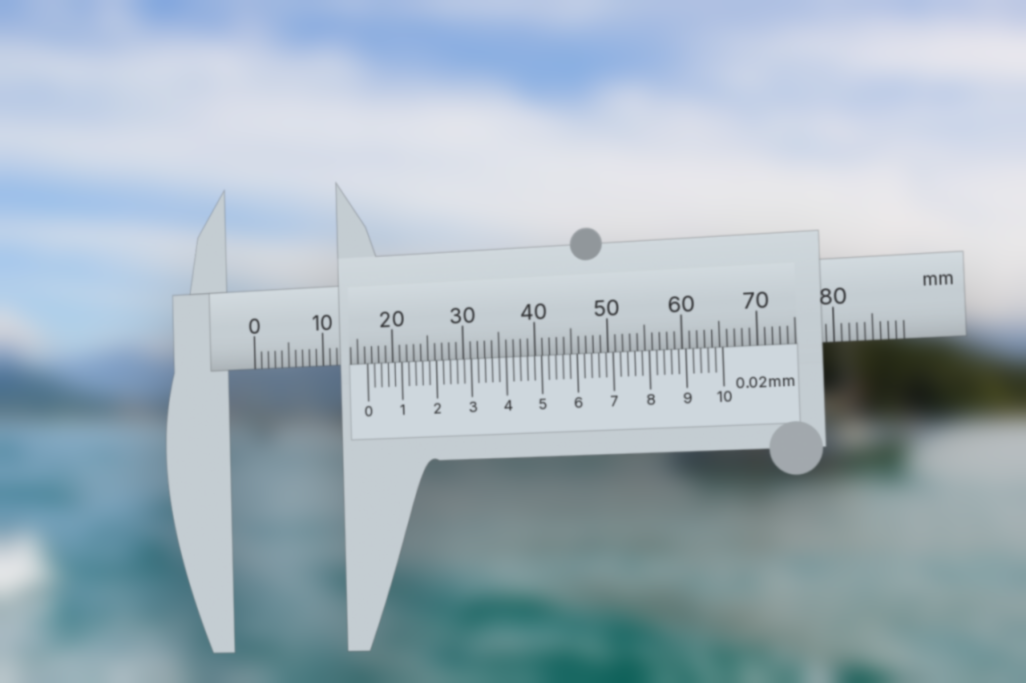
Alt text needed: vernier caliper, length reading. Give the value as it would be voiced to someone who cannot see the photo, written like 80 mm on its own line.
16.4 mm
